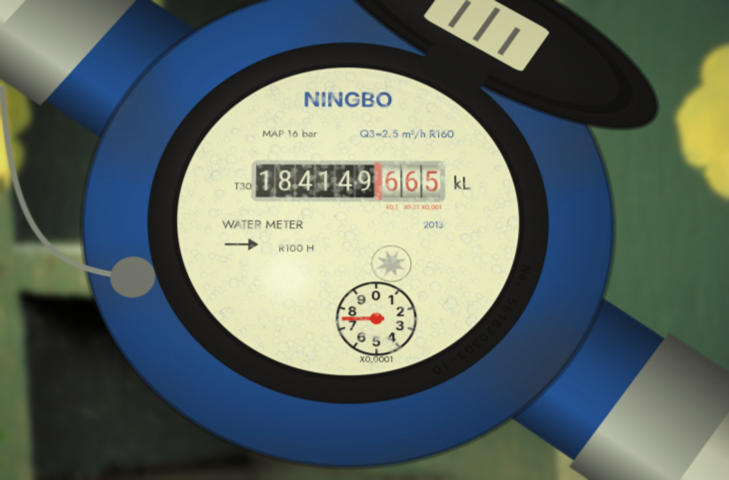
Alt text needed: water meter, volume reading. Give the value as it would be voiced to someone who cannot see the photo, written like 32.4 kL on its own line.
184149.6657 kL
